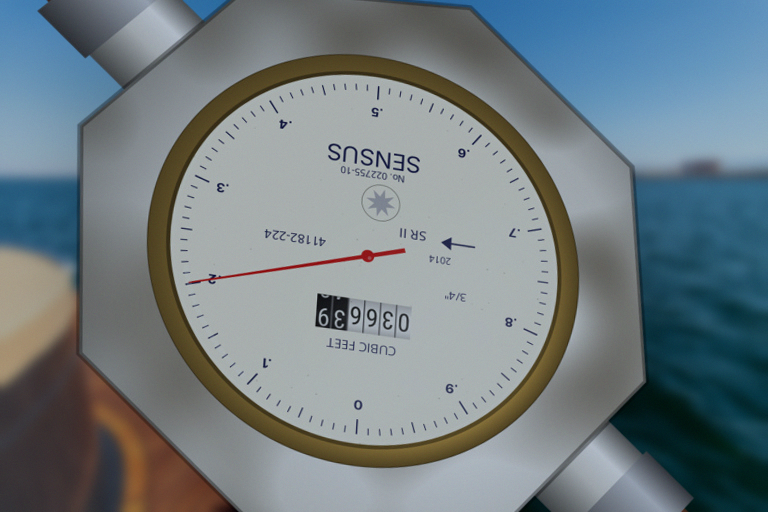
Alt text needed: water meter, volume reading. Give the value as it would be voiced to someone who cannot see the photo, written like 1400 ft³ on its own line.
36639.20 ft³
